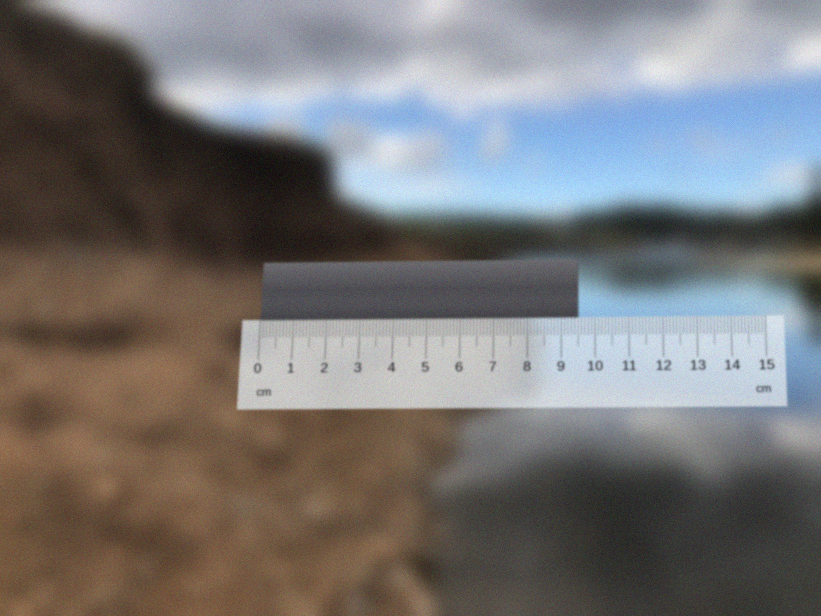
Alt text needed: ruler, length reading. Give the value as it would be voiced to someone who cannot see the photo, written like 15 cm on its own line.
9.5 cm
